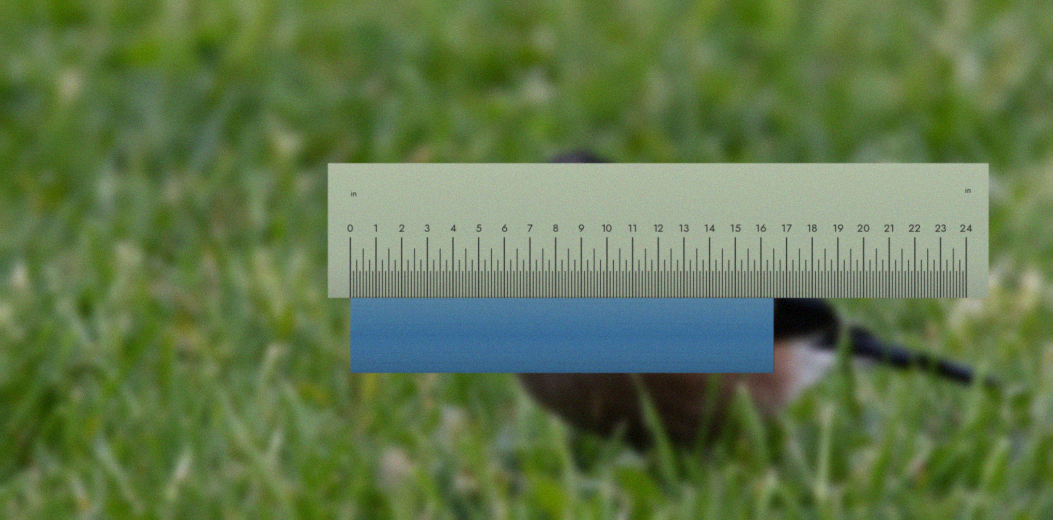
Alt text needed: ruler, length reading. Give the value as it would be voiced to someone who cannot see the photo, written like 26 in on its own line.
16.5 in
